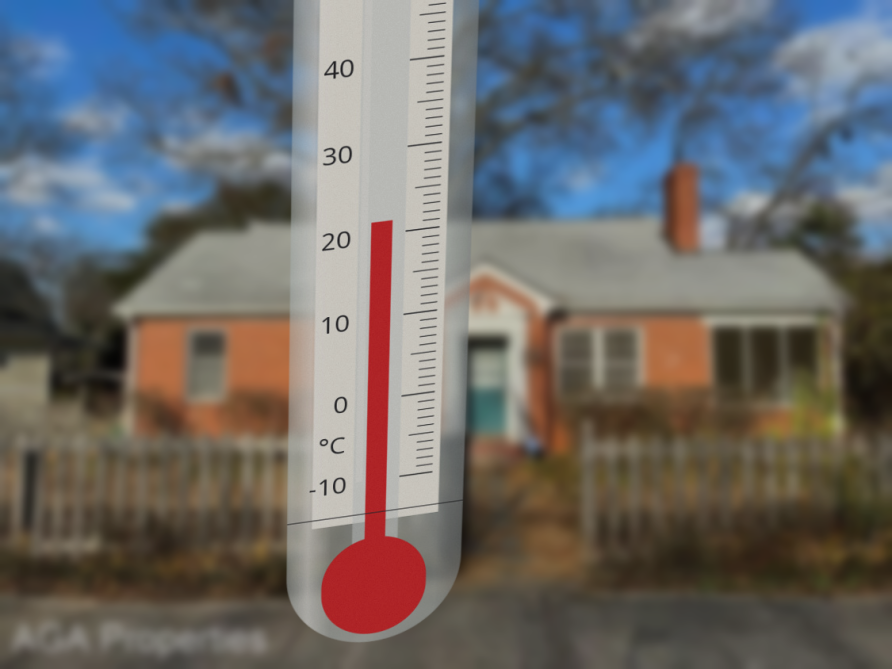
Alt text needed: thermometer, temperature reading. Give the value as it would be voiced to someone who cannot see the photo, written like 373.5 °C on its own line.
21.5 °C
